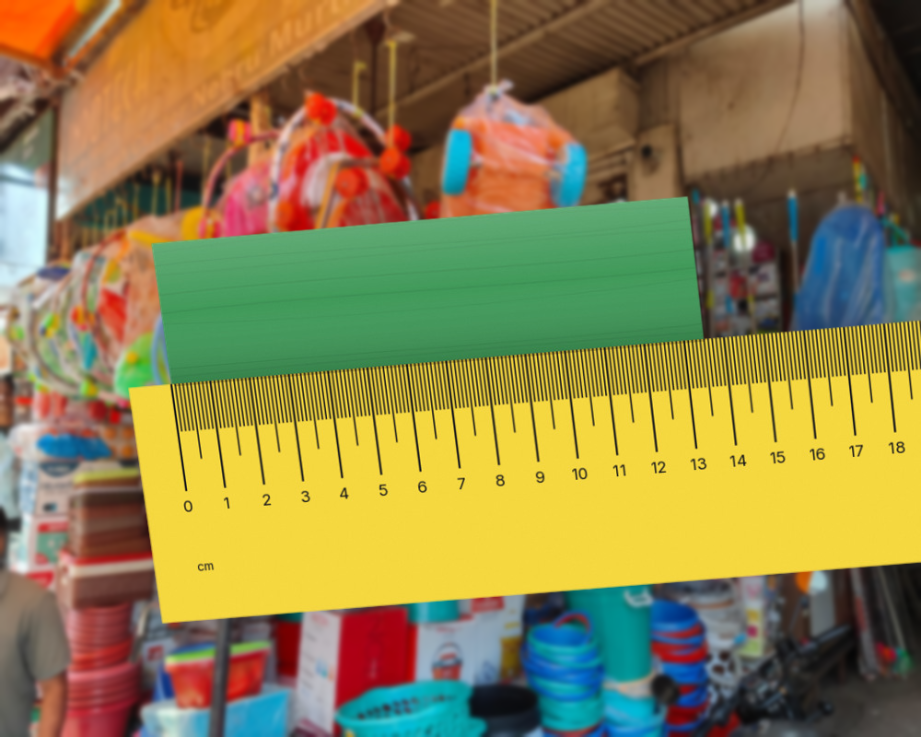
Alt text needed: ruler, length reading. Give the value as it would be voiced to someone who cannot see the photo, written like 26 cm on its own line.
13.5 cm
